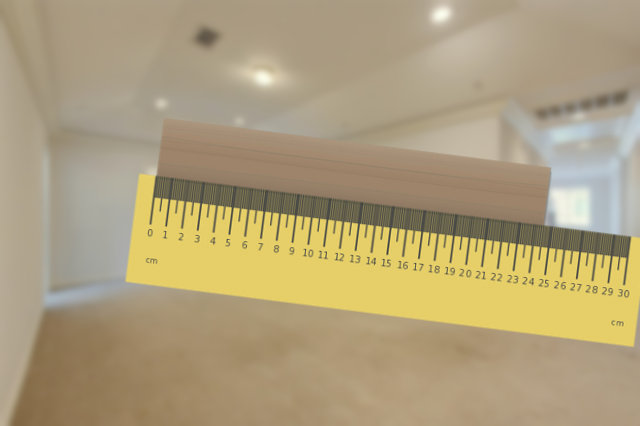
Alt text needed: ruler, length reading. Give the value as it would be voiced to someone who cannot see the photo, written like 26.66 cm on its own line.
24.5 cm
